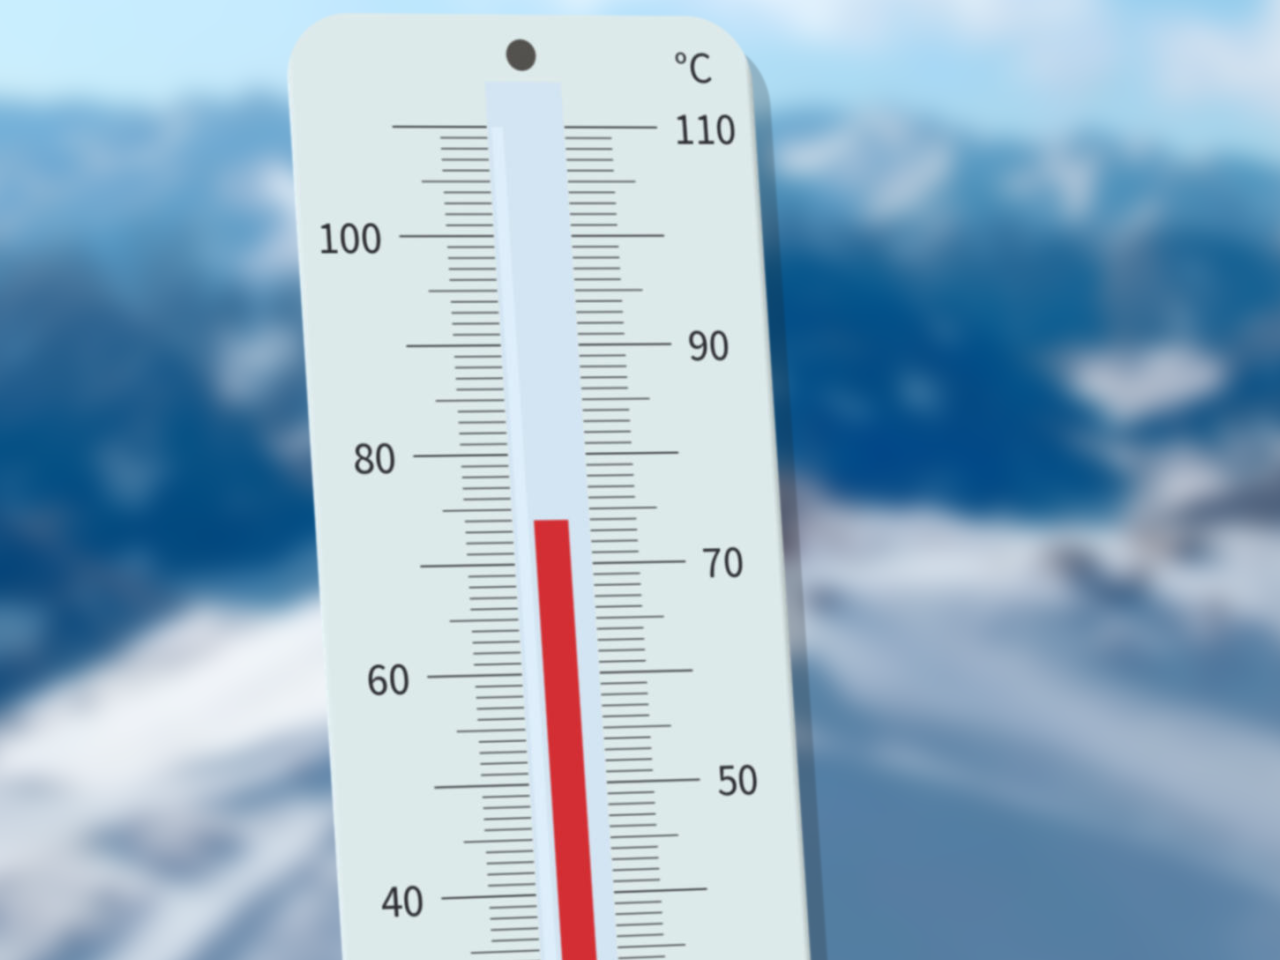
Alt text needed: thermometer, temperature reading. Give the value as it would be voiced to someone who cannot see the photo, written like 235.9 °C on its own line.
74 °C
